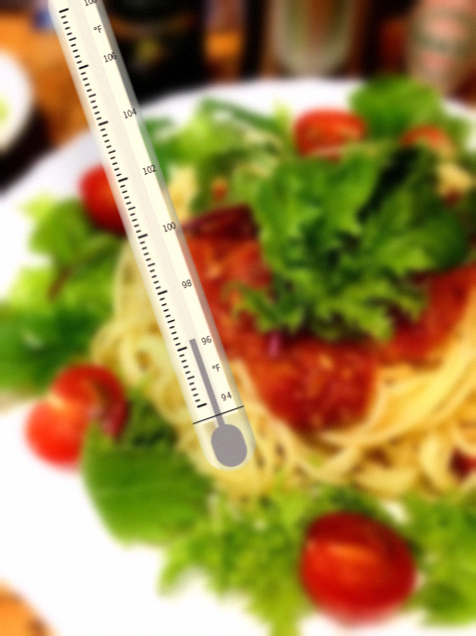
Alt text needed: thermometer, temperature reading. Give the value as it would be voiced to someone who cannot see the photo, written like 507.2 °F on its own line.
96.2 °F
